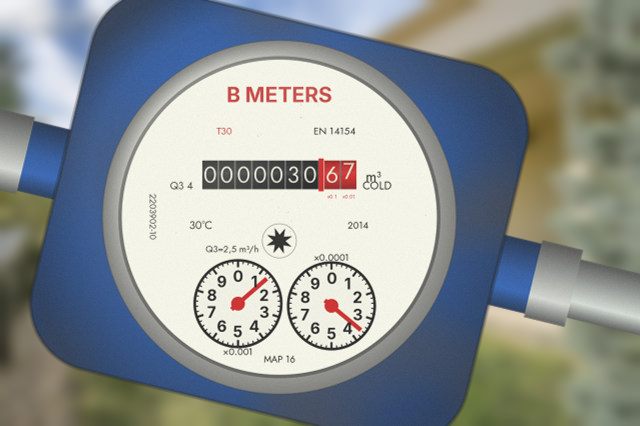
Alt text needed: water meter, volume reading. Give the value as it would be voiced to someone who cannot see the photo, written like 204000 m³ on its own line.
30.6713 m³
